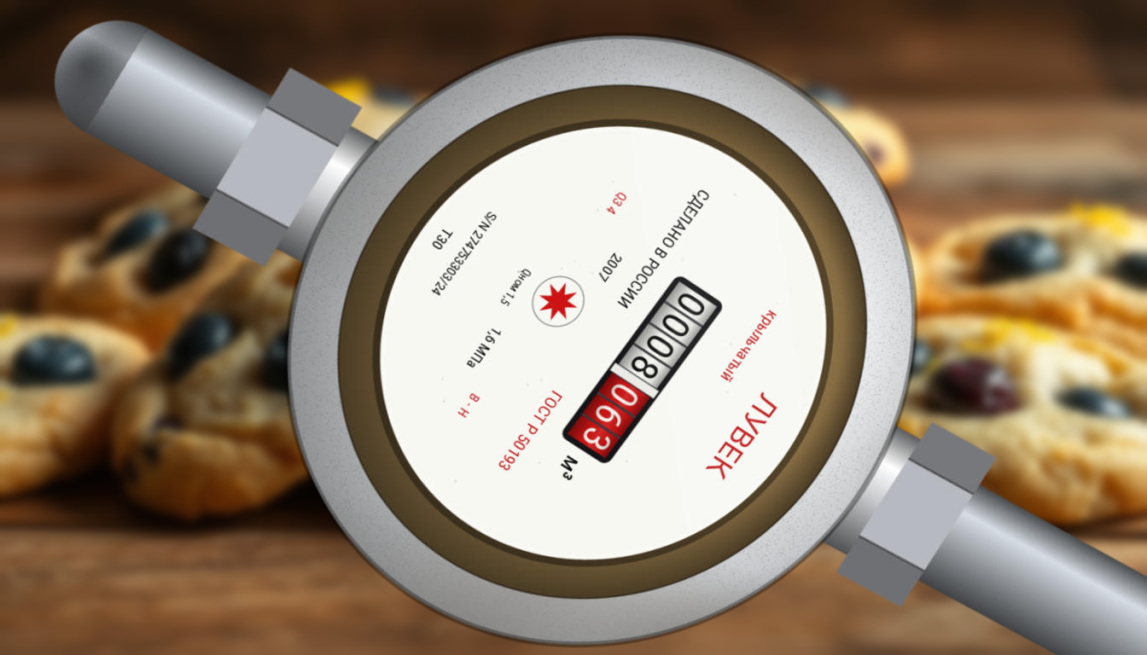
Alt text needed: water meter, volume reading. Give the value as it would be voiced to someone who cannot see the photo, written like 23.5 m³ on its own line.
8.063 m³
